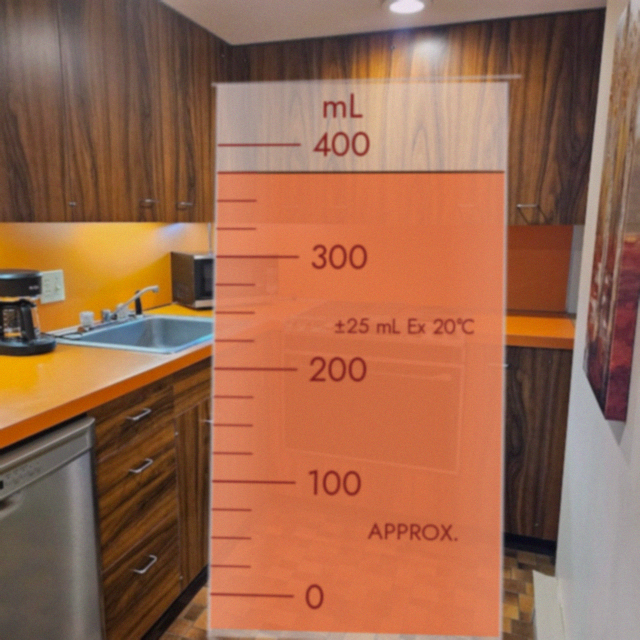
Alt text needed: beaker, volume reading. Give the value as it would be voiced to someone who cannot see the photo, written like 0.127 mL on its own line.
375 mL
